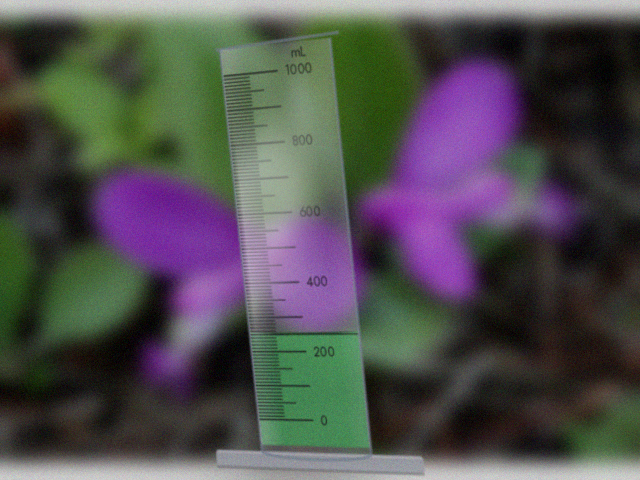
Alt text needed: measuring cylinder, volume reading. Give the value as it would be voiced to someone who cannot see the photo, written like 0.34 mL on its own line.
250 mL
